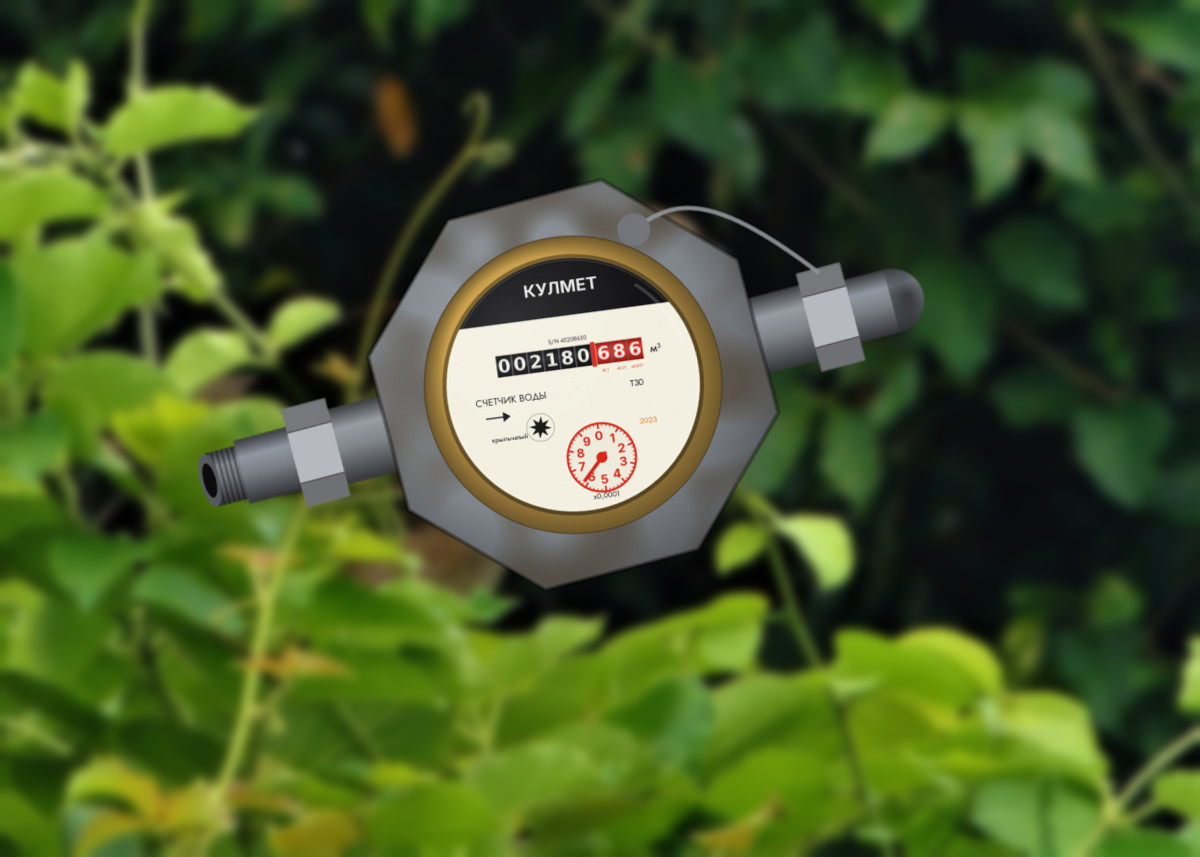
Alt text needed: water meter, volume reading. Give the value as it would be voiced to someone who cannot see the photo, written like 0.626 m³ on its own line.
2180.6866 m³
